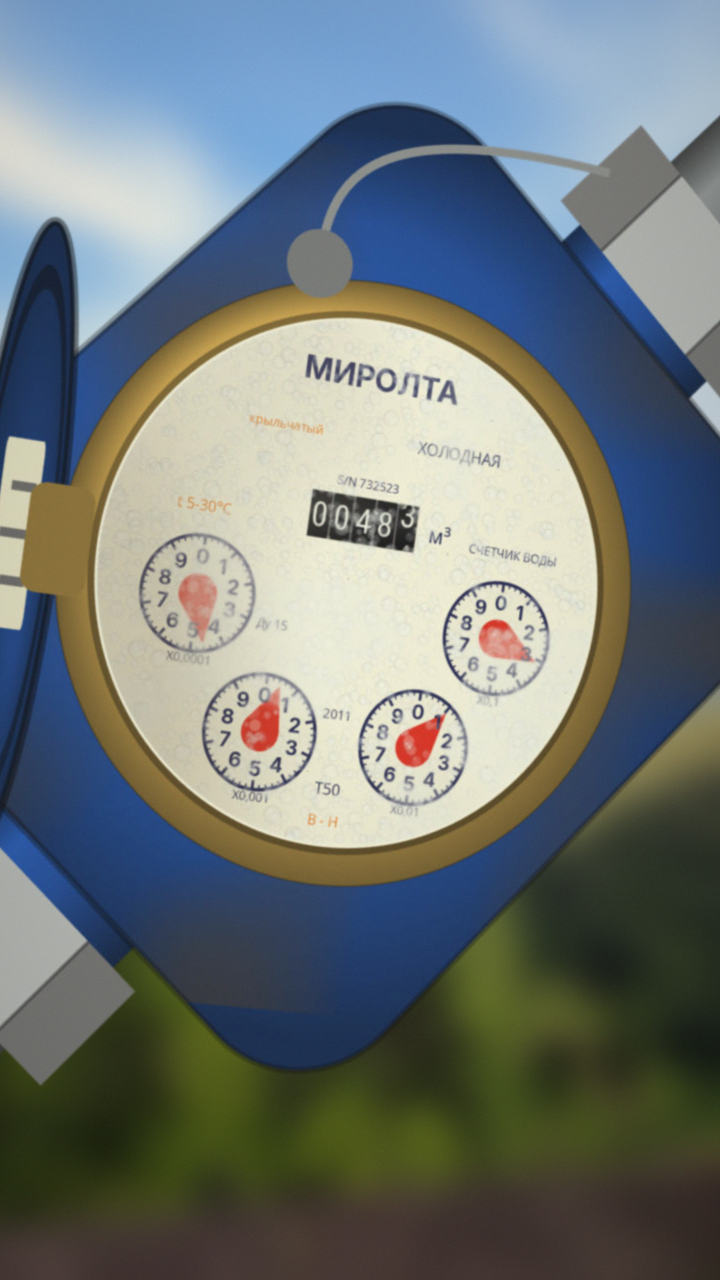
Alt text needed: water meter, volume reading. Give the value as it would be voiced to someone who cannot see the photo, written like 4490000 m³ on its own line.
483.3104 m³
